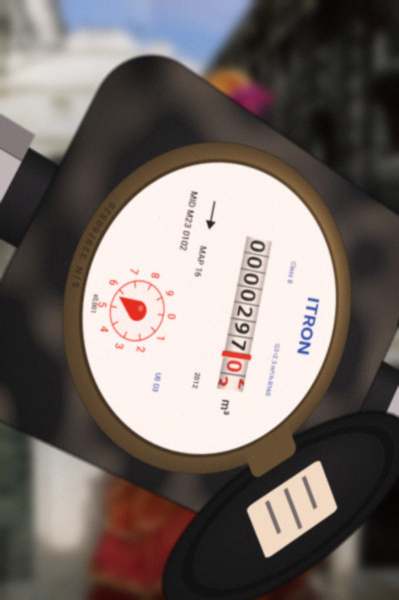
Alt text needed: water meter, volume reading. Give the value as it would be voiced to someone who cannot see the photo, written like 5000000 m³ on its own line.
297.025 m³
